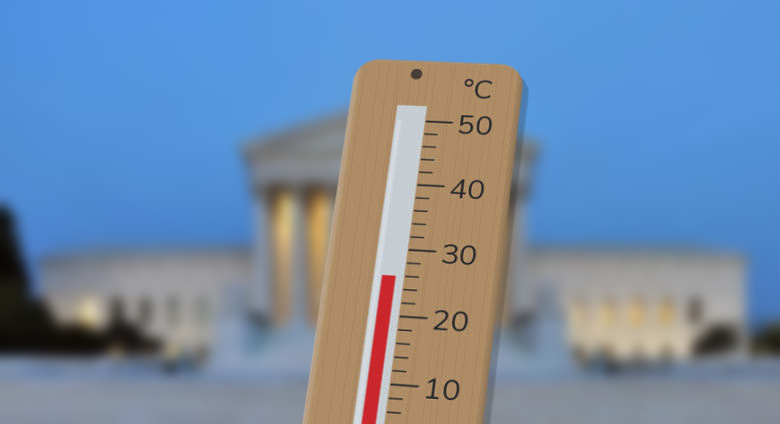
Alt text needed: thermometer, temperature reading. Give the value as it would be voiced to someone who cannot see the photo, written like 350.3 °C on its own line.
26 °C
